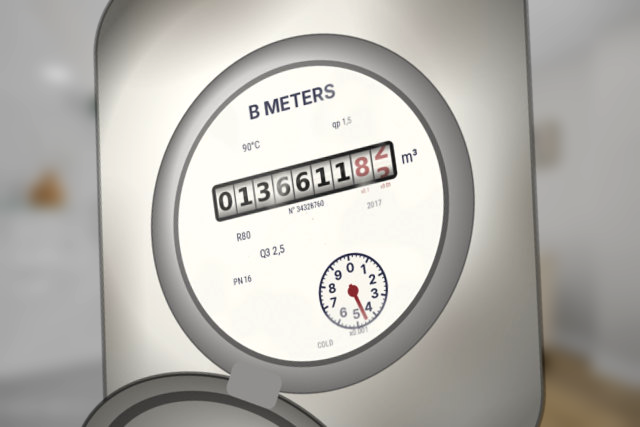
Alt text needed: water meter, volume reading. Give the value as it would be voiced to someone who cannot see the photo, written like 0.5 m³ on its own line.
136611.824 m³
